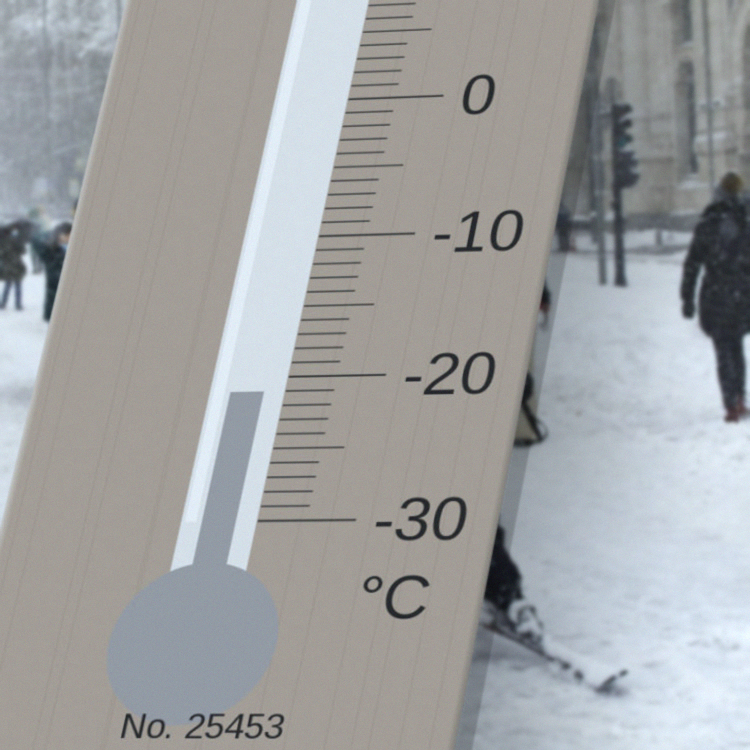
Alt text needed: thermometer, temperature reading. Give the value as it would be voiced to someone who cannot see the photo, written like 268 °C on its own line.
-21 °C
